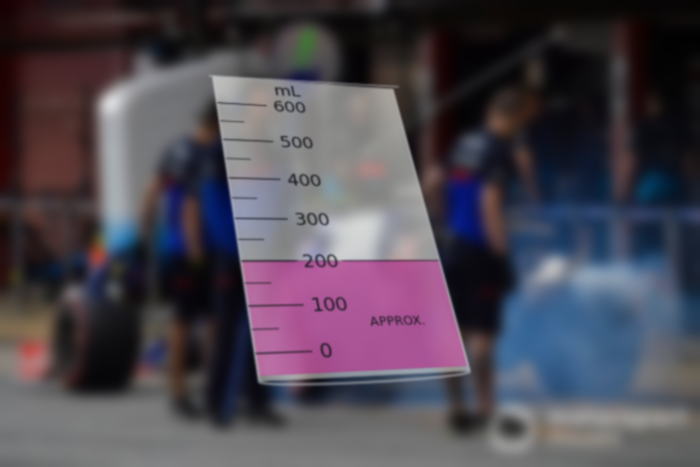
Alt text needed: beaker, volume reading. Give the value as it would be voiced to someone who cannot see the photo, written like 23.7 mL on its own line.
200 mL
